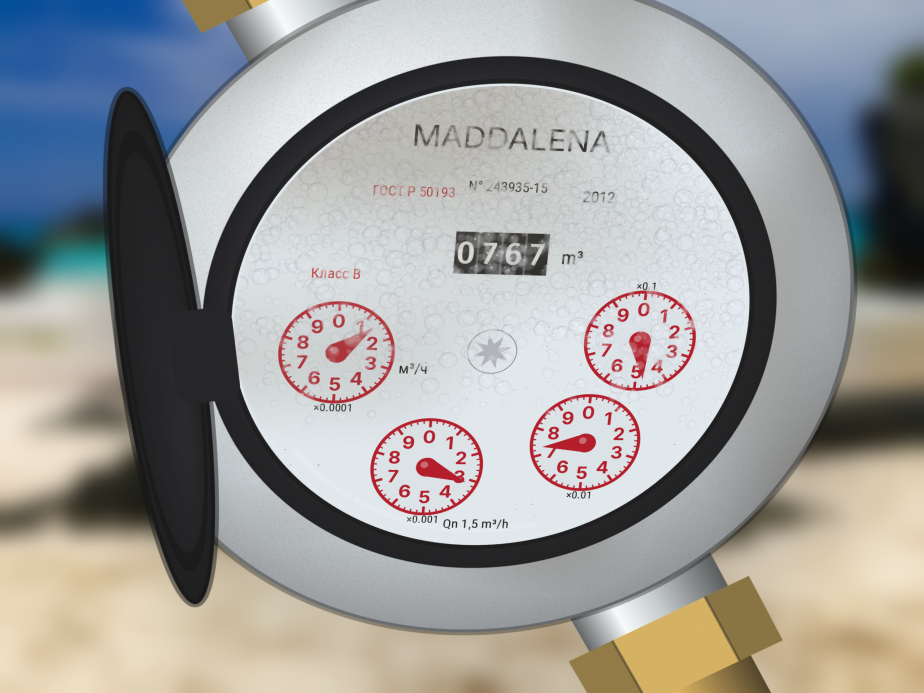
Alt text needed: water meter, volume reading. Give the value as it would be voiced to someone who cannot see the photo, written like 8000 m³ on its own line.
767.4731 m³
